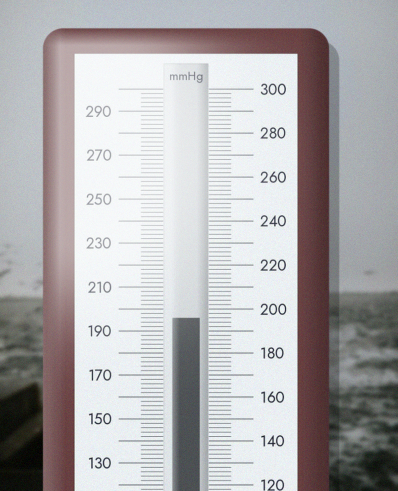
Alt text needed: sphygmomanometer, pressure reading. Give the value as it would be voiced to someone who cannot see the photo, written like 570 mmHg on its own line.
196 mmHg
